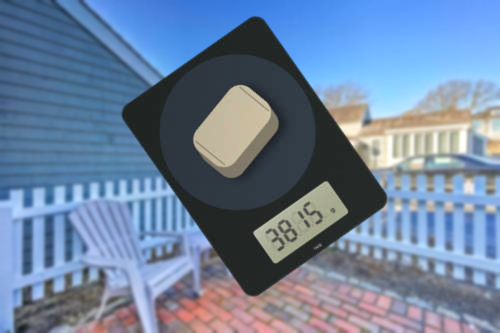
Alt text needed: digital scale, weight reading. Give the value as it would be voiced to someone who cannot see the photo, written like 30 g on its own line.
3815 g
